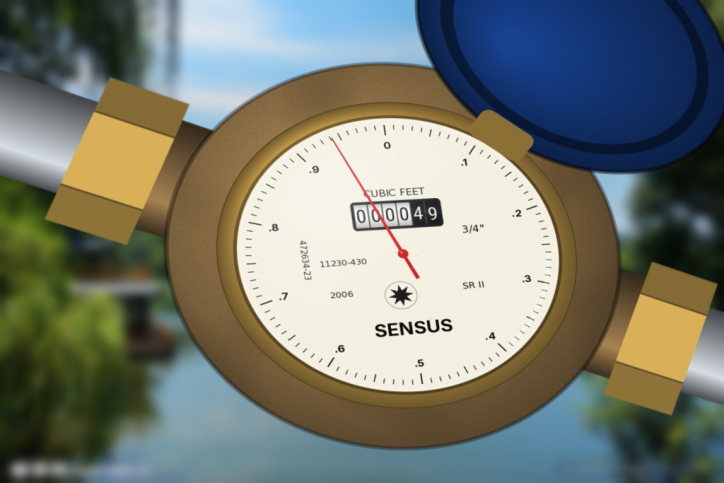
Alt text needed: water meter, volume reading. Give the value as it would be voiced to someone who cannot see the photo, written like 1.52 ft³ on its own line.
48.94 ft³
